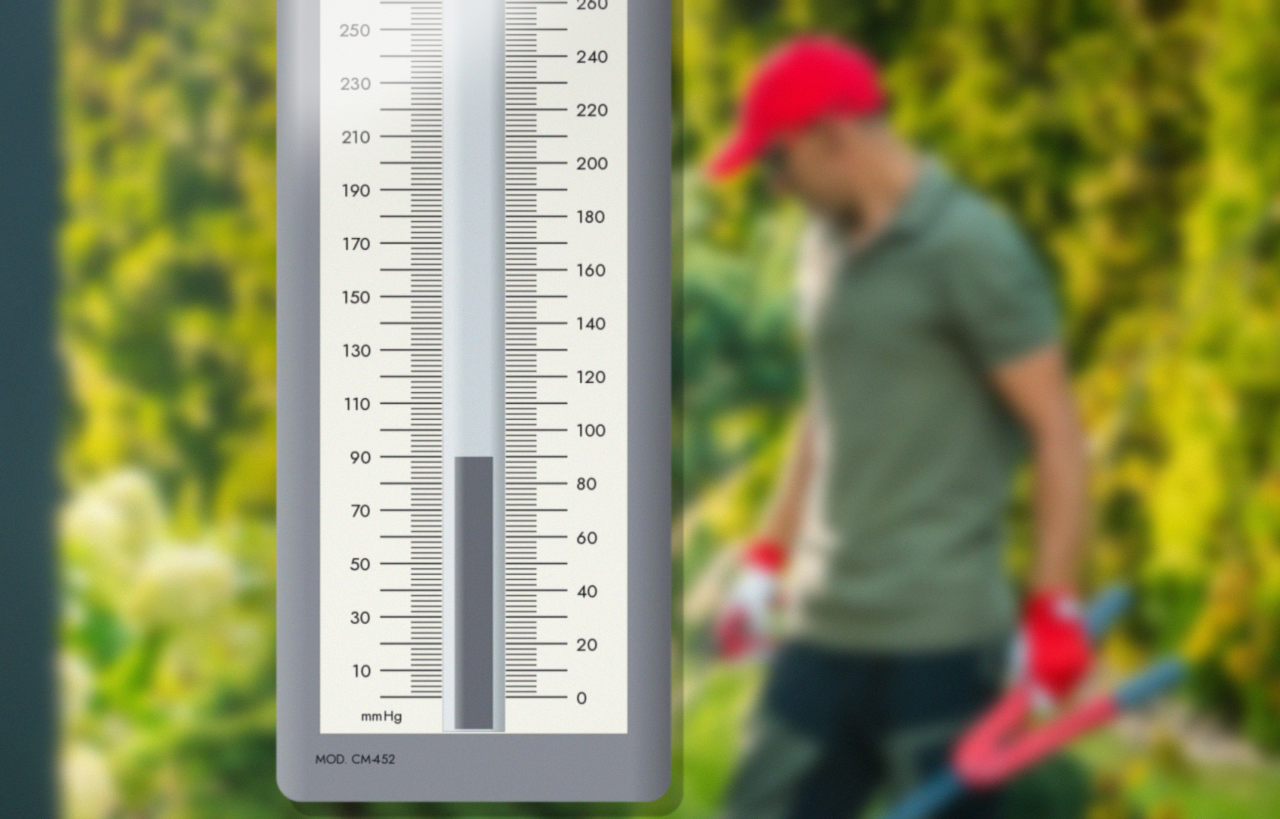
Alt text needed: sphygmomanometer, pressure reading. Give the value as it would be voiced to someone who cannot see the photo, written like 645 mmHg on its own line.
90 mmHg
